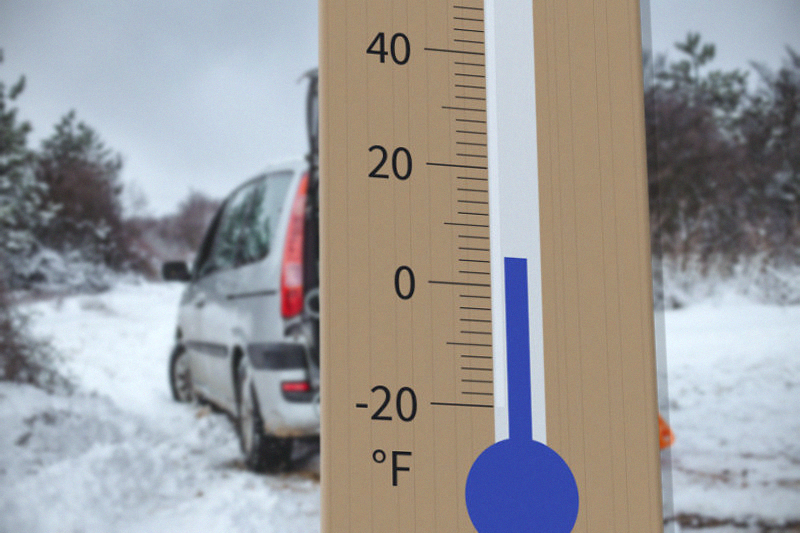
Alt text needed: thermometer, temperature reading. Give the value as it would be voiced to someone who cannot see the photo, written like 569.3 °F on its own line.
5 °F
